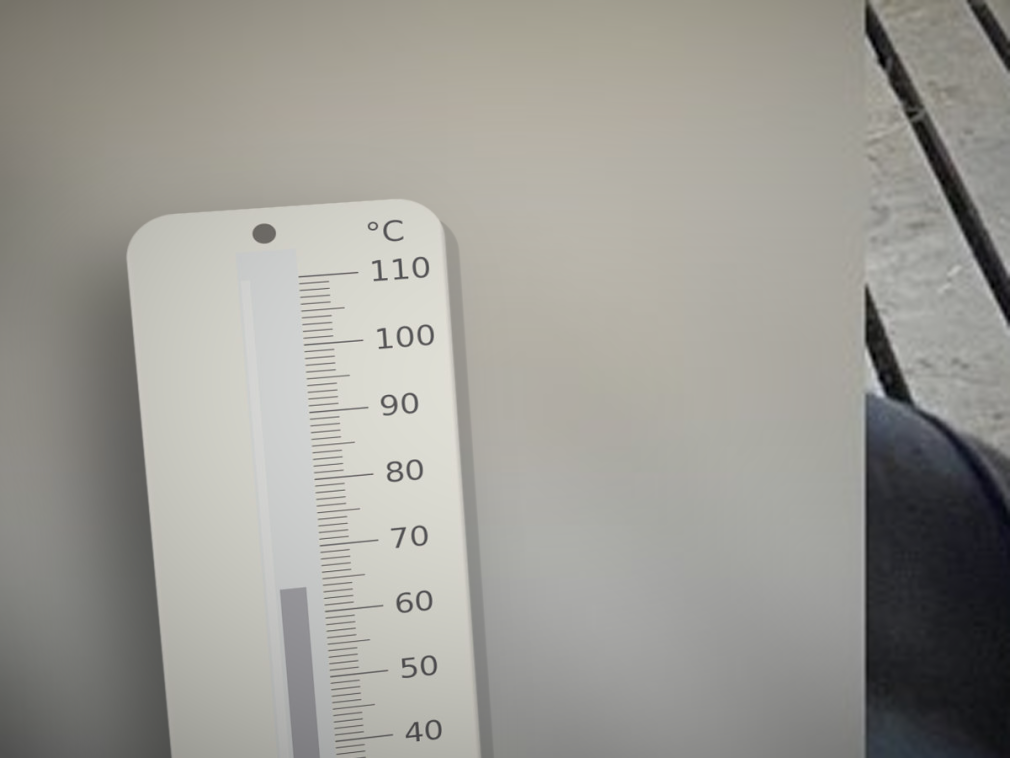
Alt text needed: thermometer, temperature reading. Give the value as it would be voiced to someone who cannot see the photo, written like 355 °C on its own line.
64 °C
